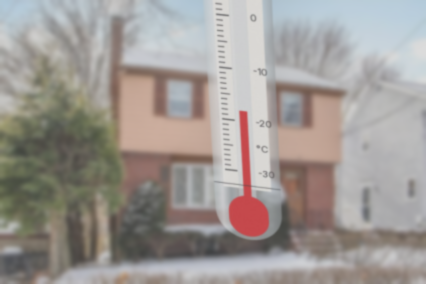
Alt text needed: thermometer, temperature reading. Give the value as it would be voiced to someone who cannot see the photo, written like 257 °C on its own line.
-18 °C
